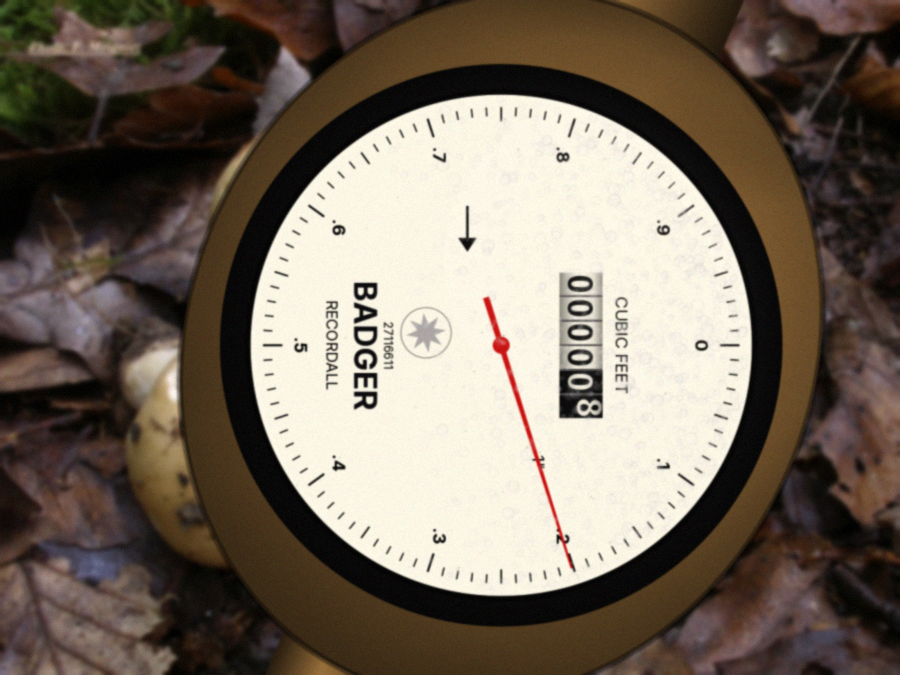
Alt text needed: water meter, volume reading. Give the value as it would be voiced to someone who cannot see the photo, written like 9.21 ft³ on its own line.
8.20 ft³
